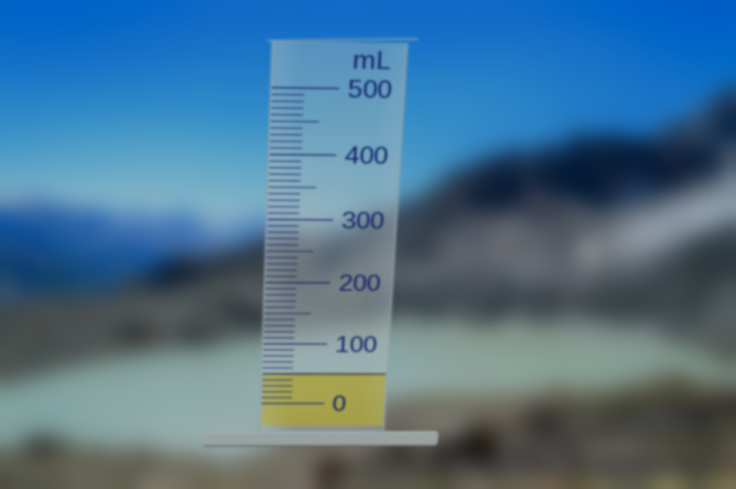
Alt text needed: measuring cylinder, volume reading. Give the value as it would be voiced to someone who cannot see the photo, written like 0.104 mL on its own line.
50 mL
